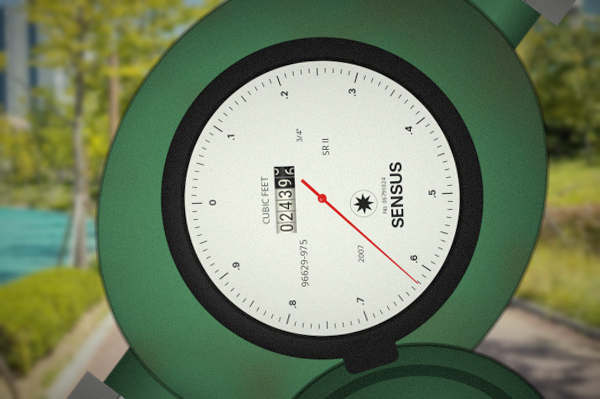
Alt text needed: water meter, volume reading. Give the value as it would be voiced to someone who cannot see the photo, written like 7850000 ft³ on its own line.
24395.62 ft³
